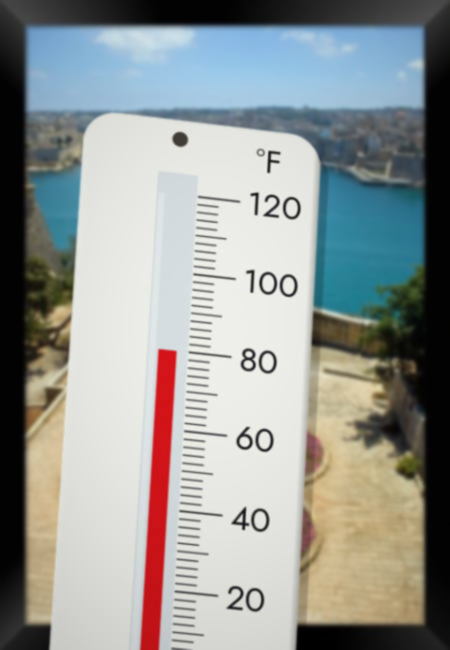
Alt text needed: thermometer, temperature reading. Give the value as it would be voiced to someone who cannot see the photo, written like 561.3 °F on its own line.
80 °F
